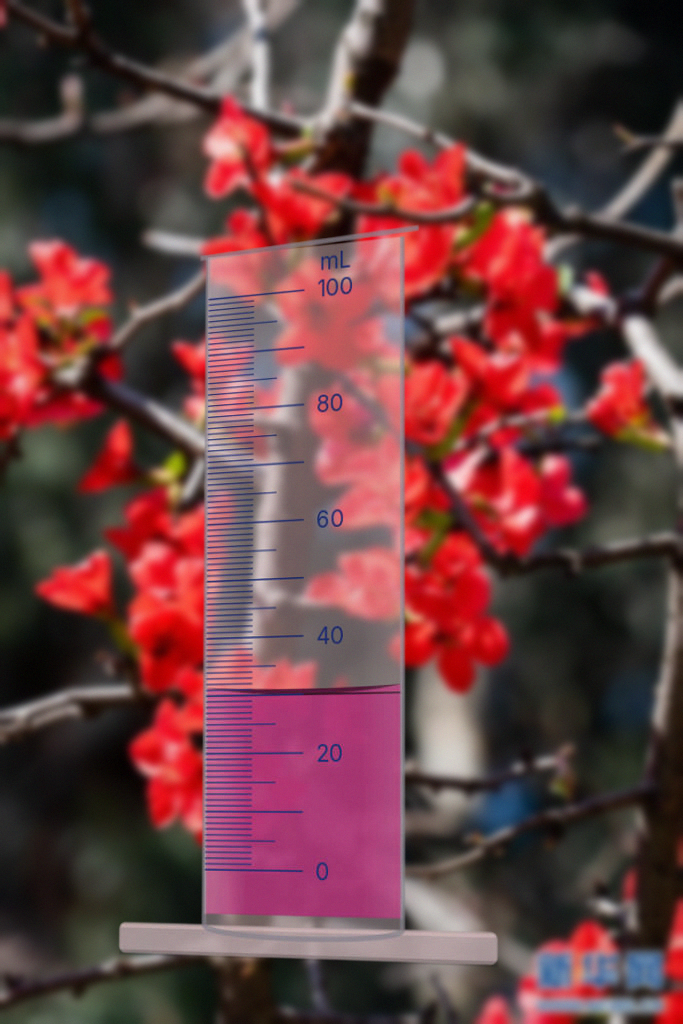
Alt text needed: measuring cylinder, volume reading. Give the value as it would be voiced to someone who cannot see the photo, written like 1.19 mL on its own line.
30 mL
